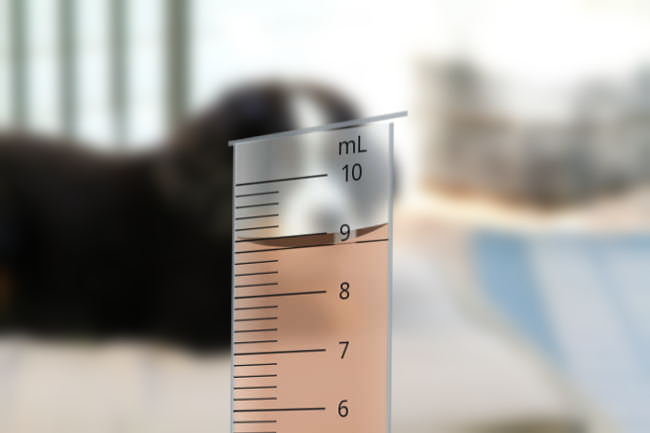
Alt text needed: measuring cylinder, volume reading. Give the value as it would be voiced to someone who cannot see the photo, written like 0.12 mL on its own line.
8.8 mL
